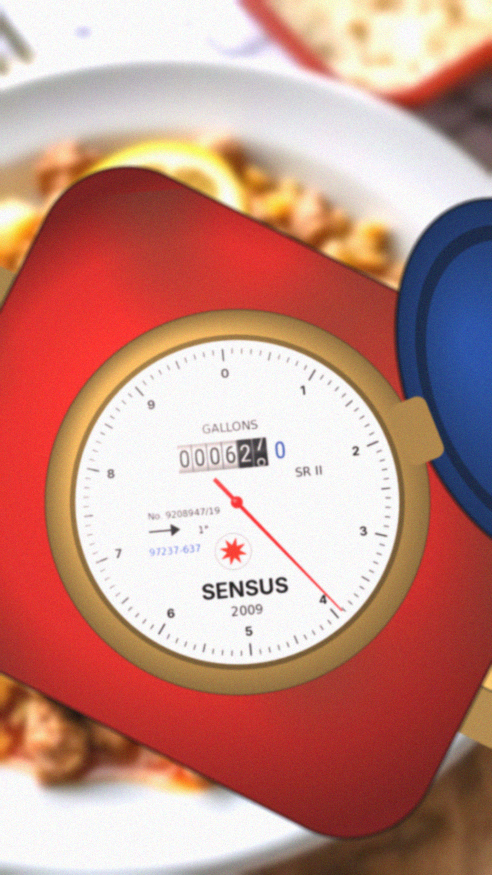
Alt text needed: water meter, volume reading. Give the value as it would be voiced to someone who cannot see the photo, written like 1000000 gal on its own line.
6273.9 gal
